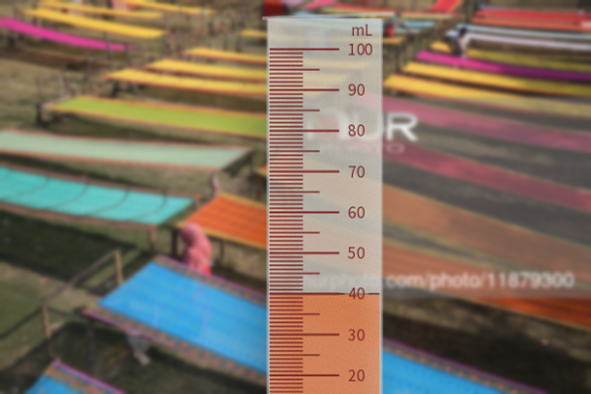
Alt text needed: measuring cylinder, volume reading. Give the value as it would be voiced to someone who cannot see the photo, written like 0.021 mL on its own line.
40 mL
